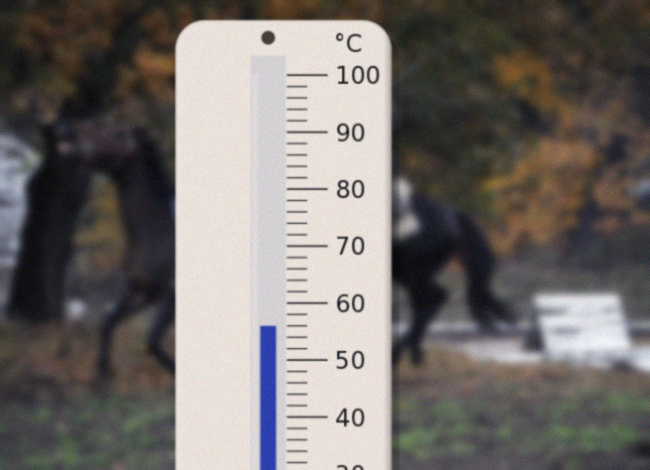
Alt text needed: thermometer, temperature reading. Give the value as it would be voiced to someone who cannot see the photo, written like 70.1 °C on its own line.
56 °C
